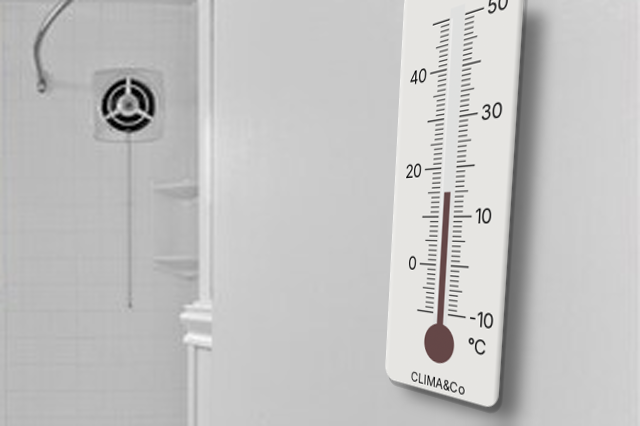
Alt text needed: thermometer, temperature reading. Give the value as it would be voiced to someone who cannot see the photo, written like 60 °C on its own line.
15 °C
